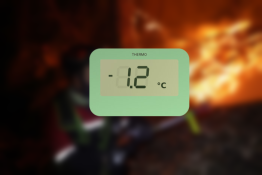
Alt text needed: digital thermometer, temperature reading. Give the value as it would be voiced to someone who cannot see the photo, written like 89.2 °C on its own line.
-1.2 °C
